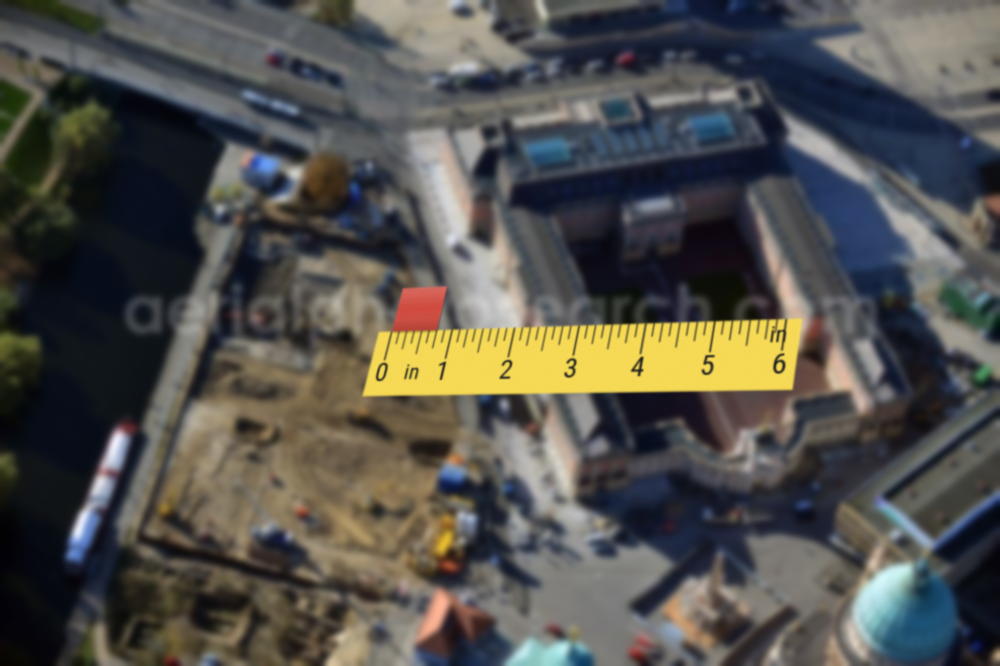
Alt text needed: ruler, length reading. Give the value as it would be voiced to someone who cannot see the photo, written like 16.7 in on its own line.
0.75 in
